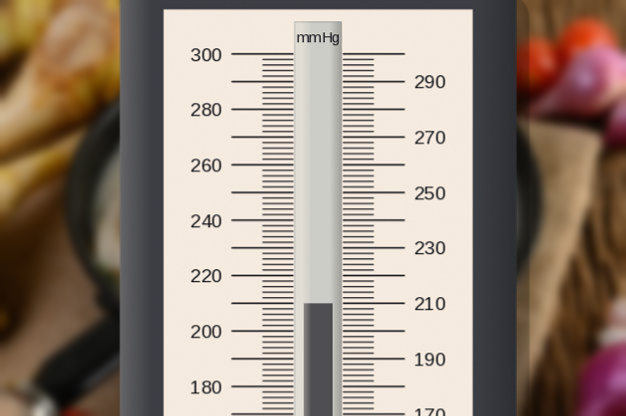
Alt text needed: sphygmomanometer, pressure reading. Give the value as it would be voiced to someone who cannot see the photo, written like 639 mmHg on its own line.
210 mmHg
